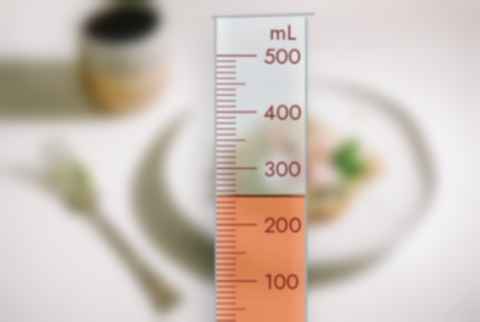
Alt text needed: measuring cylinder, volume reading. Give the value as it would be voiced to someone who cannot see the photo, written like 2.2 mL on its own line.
250 mL
